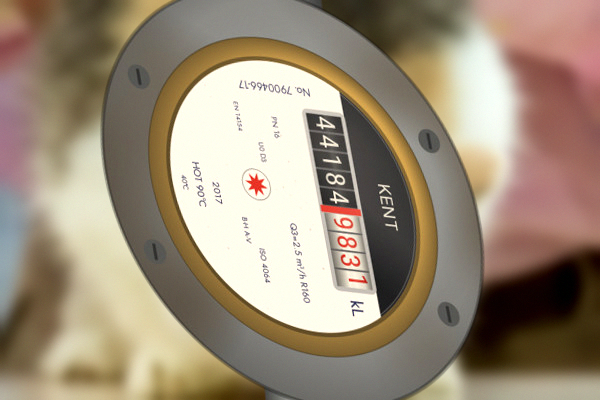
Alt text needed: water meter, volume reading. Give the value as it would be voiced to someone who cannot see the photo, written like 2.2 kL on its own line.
44184.9831 kL
